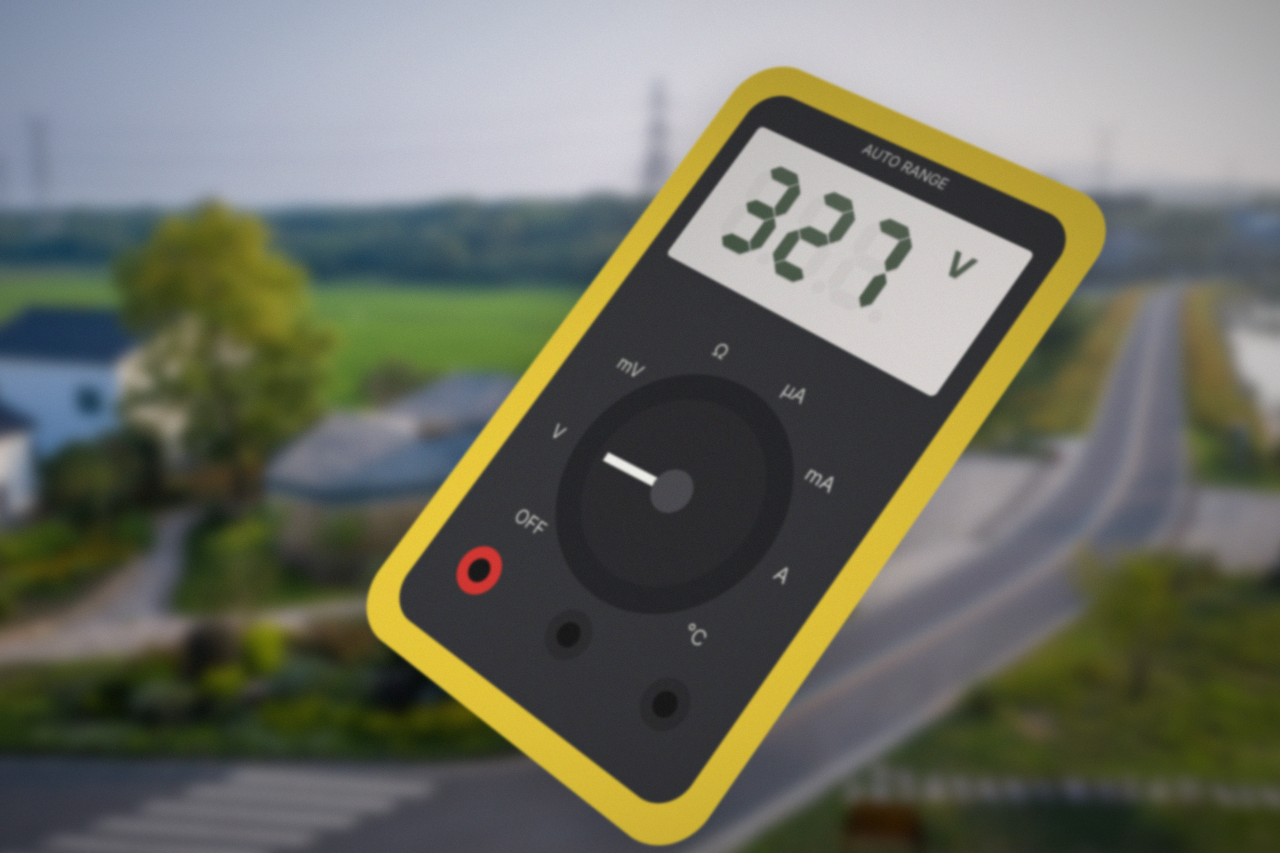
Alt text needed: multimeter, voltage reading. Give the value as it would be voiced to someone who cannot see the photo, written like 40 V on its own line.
327 V
